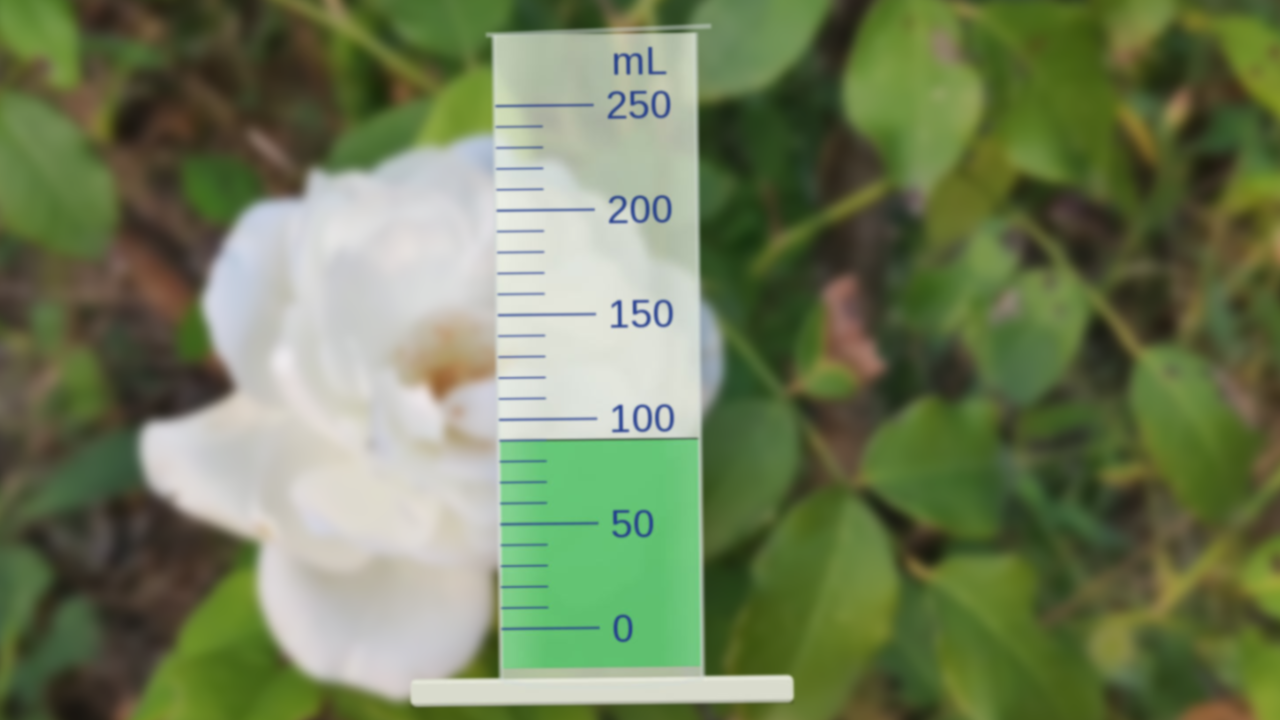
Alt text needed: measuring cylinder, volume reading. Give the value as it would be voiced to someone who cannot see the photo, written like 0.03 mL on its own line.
90 mL
